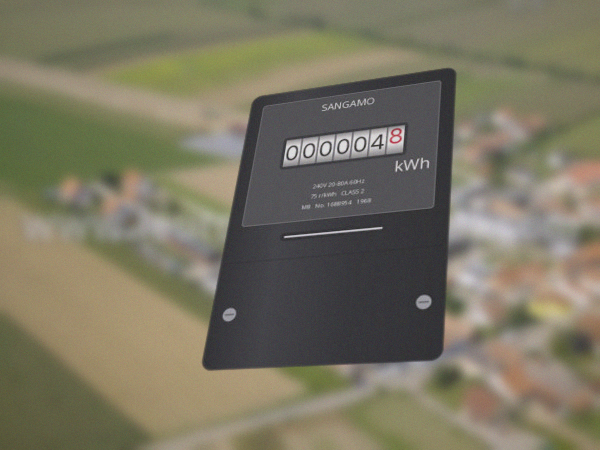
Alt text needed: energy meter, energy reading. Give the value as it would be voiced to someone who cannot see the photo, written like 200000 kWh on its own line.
4.8 kWh
